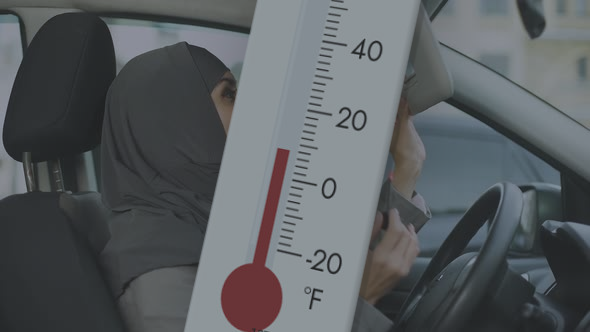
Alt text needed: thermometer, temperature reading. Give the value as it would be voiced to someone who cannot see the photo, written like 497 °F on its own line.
8 °F
